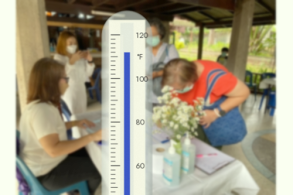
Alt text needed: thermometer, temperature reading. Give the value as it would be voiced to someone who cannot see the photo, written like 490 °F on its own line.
112 °F
